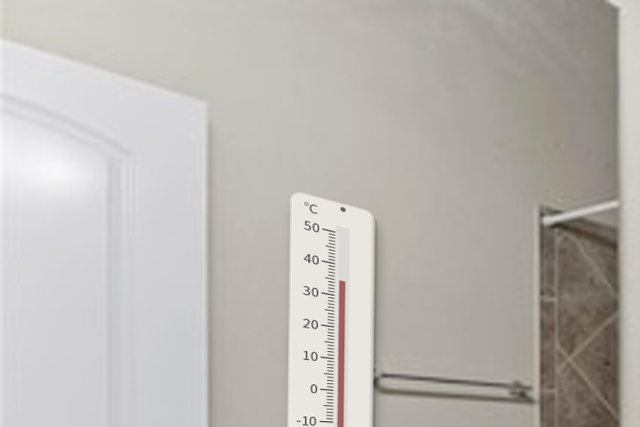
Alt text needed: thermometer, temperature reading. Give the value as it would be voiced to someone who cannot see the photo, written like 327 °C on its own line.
35 °C
